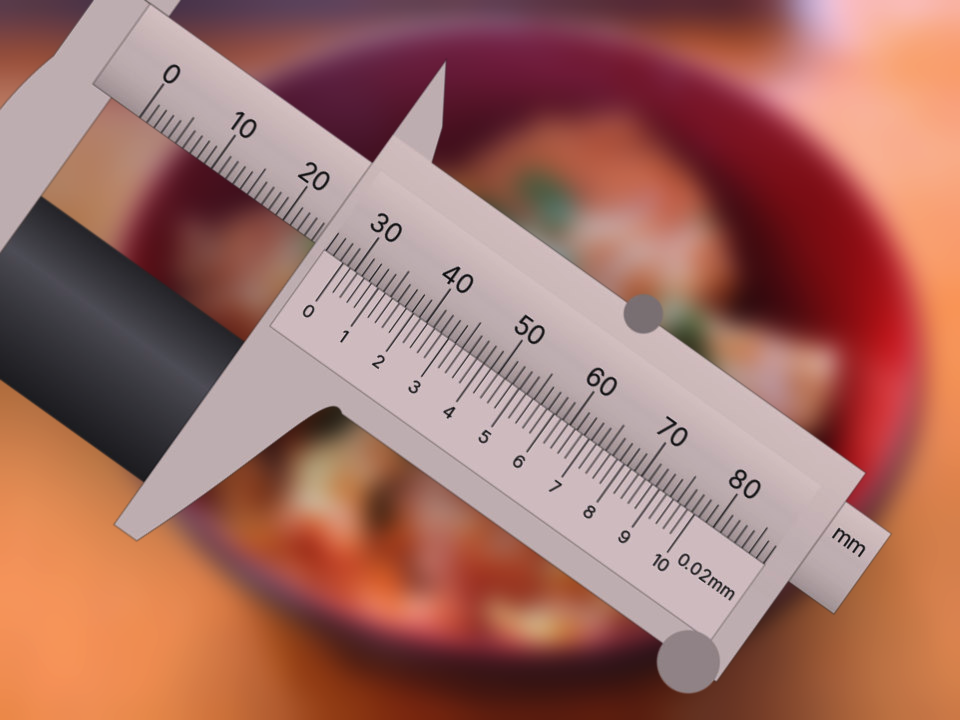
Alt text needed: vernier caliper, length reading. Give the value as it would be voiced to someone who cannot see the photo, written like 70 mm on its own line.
28.4 mm
